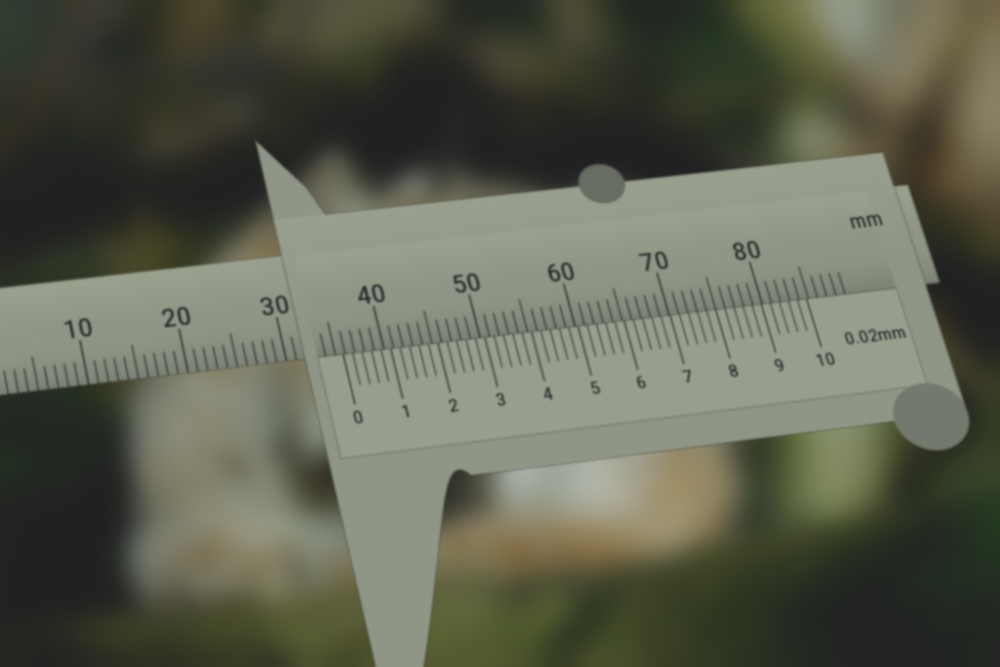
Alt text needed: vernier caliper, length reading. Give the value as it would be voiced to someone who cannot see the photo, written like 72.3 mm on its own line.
35.8 mm
